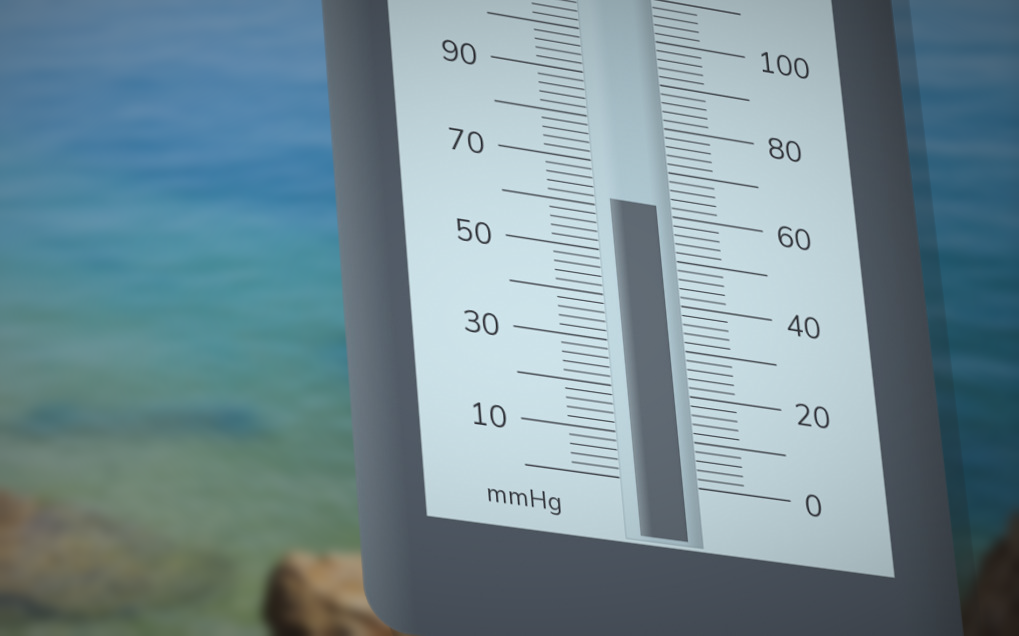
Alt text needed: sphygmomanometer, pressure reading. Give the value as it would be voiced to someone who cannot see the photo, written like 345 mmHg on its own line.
62 mmHg
